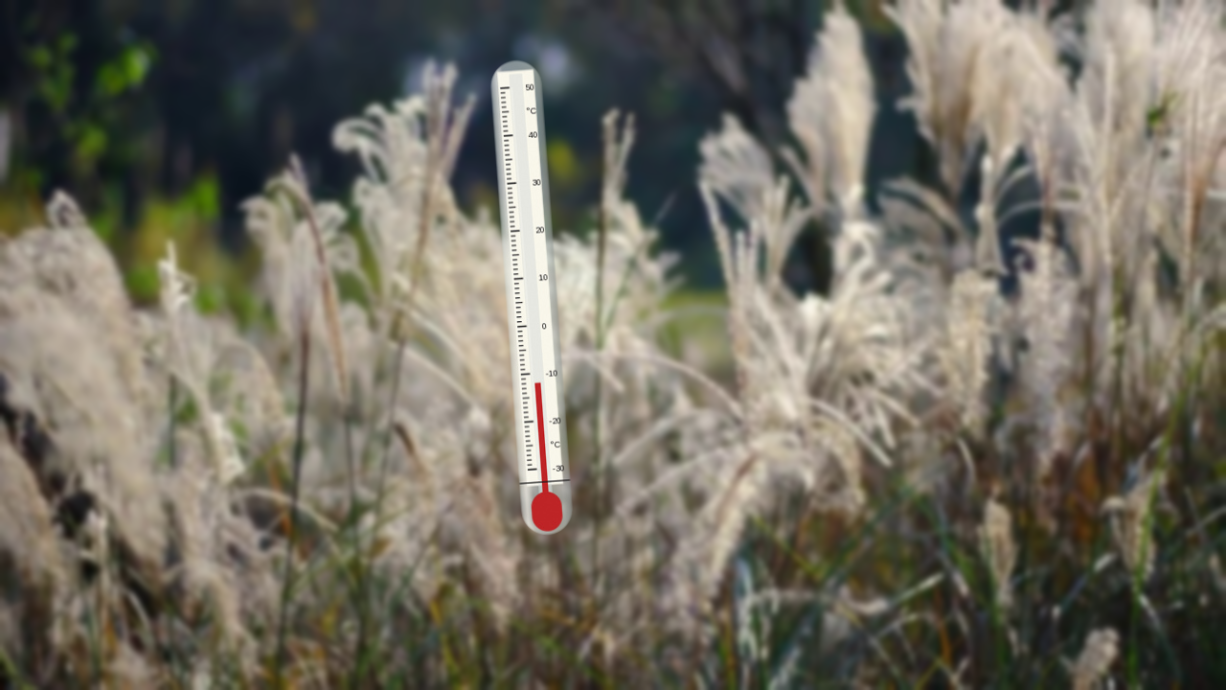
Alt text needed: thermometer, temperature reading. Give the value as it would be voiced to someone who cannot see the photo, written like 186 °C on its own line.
-12 °C
